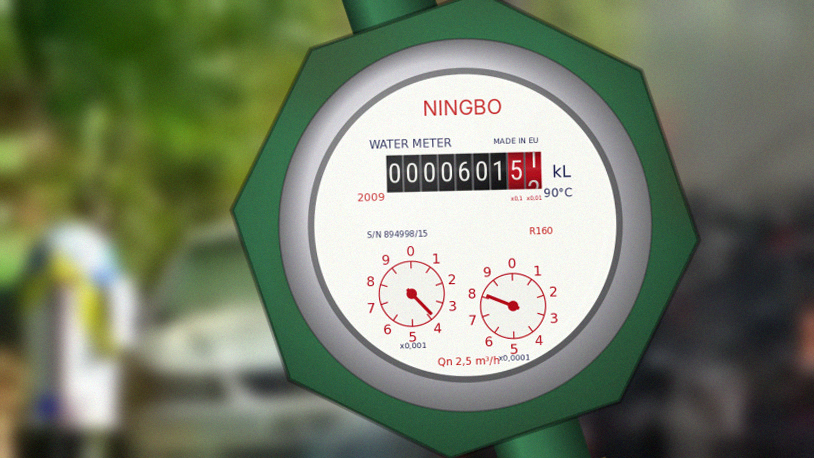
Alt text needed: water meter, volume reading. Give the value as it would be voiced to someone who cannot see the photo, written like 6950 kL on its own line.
601.5138 kL
